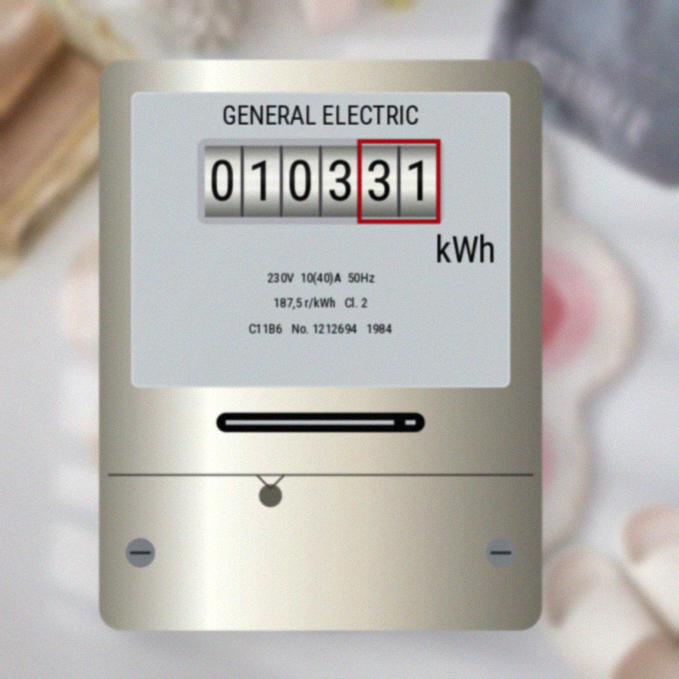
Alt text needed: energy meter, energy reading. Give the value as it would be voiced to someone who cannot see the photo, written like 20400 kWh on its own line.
103.31 kWh
